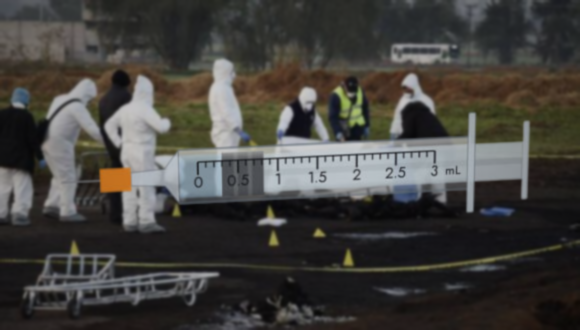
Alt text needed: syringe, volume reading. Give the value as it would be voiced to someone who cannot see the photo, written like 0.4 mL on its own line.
0.3 mL
